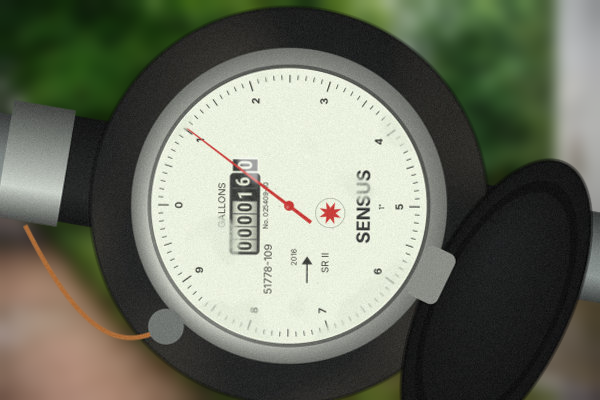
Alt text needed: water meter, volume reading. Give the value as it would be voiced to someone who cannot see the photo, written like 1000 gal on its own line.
161.0 gal
